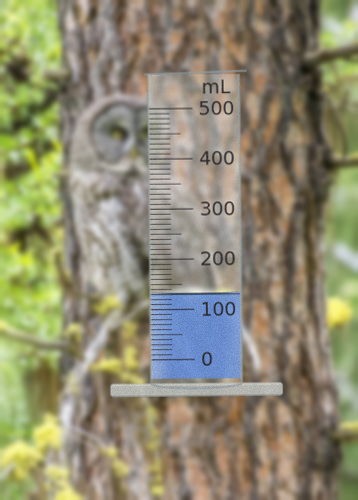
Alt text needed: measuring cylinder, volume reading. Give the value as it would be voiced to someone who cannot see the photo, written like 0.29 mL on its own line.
130 mL
